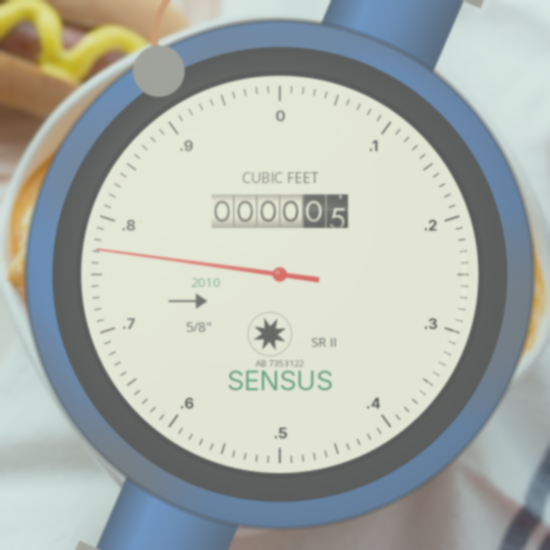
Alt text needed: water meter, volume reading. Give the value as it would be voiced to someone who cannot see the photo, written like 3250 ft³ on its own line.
4.77 ft³
